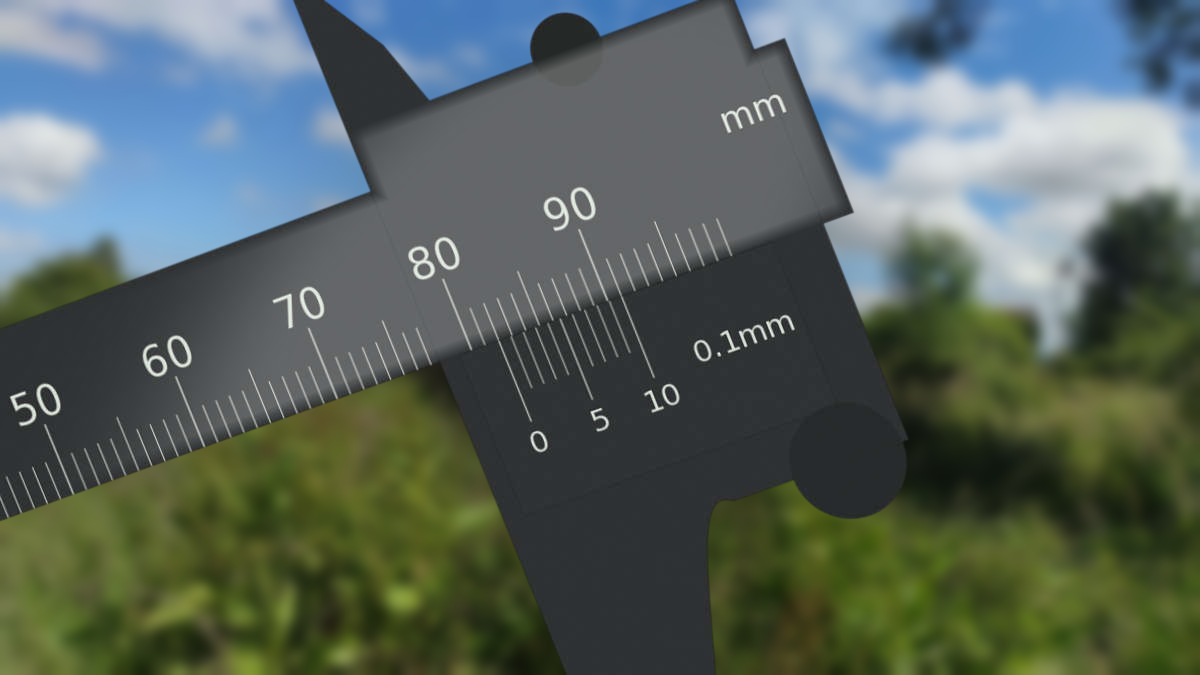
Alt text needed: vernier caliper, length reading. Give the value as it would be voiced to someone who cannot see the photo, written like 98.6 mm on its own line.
82.0 mm
